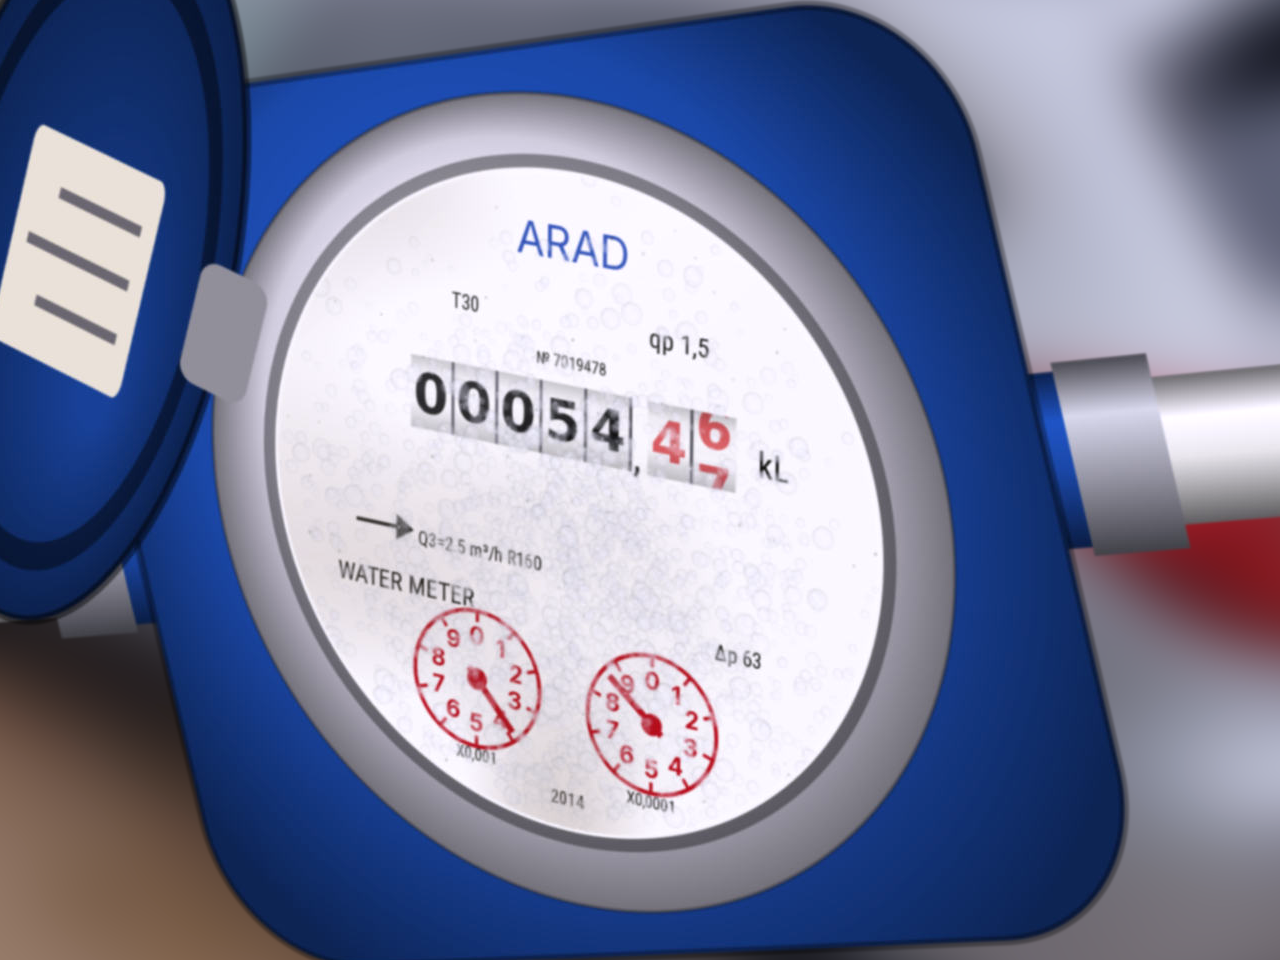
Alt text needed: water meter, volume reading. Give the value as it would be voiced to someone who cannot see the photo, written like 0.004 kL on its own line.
54.4638 kL
